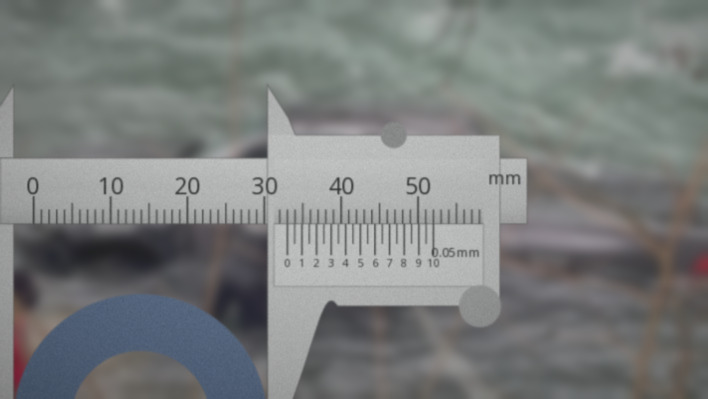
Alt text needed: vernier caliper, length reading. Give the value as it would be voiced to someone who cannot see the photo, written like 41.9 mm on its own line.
33.0 mm
